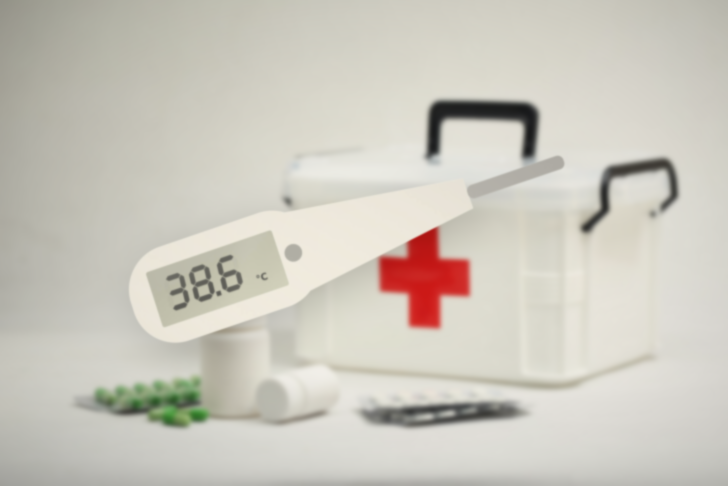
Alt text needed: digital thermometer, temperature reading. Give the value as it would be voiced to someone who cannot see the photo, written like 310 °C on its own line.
38.6 °C
